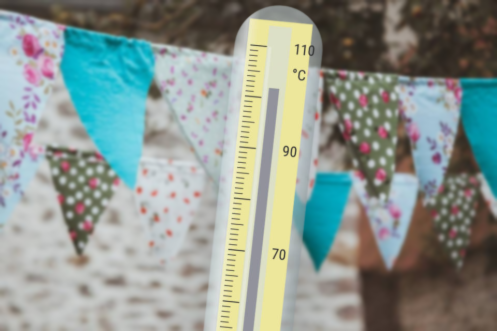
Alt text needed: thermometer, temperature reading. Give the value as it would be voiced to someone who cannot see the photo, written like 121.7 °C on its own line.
102 °C
